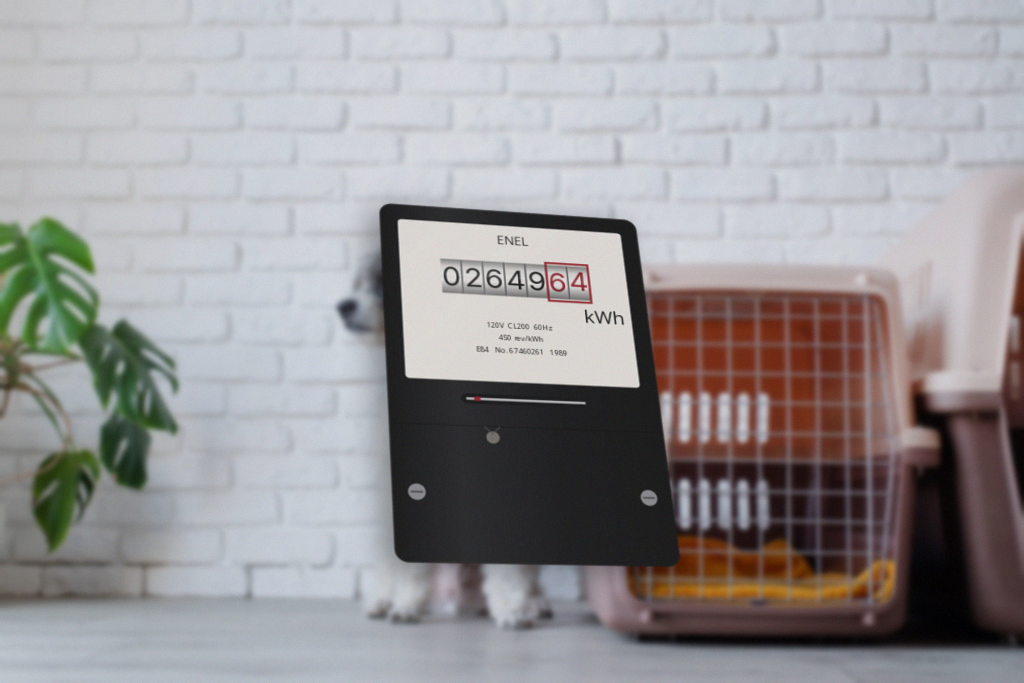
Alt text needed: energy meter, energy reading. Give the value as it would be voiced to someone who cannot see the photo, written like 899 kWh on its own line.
2649.64 kWh
